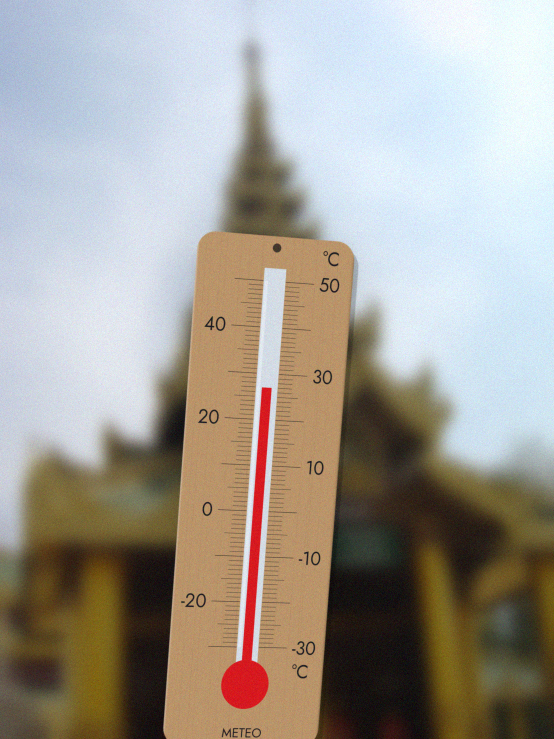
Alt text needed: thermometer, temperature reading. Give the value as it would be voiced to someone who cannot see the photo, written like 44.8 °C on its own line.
27 °C
